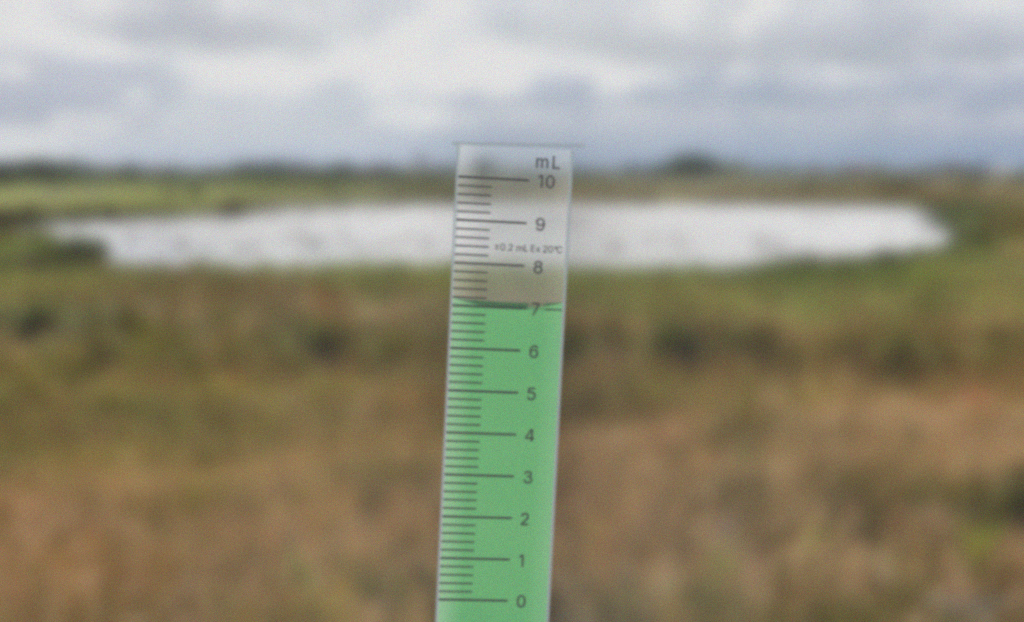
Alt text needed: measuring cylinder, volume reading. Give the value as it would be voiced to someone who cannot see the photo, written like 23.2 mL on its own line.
7 mL
